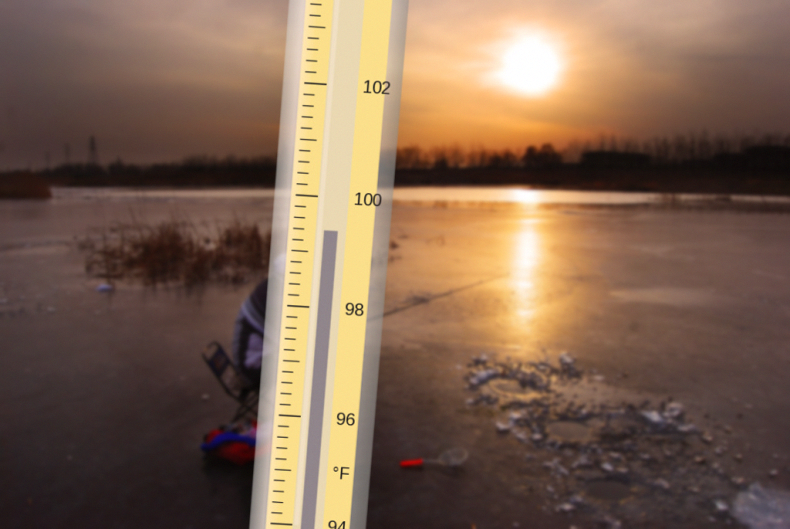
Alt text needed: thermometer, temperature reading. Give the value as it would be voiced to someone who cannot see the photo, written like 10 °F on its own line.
99.4 °F
